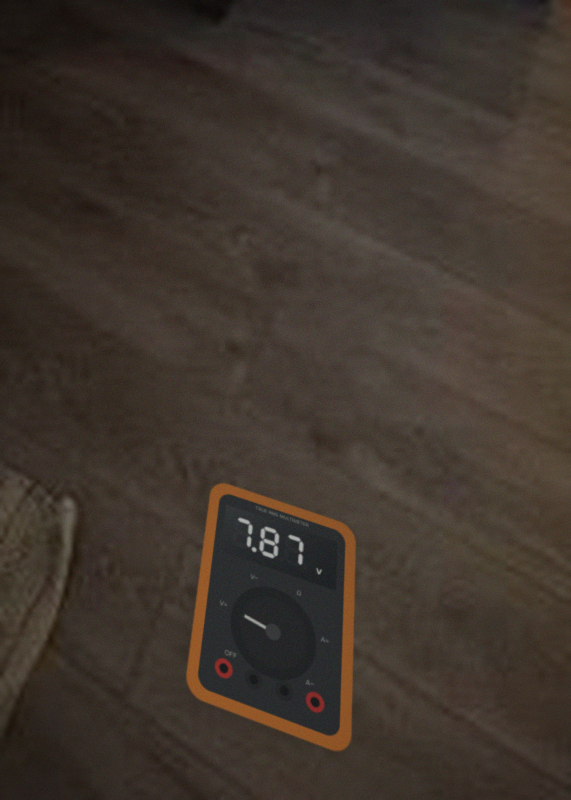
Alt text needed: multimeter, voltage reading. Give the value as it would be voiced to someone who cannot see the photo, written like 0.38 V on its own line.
7.87 V
